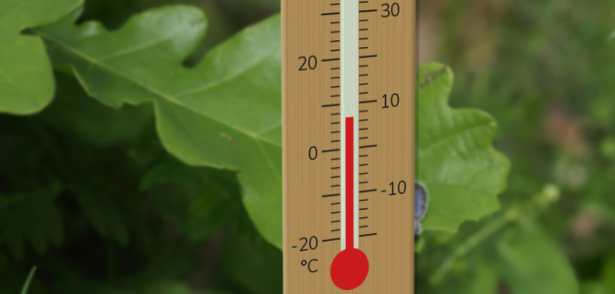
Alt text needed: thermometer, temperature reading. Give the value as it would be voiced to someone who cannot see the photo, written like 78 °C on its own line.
7 °C
